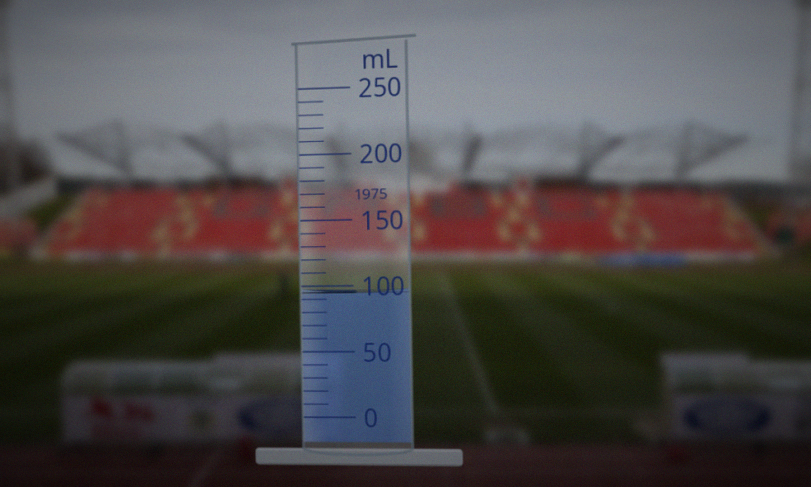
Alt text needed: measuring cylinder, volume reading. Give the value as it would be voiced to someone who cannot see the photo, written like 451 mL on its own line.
95 mL
